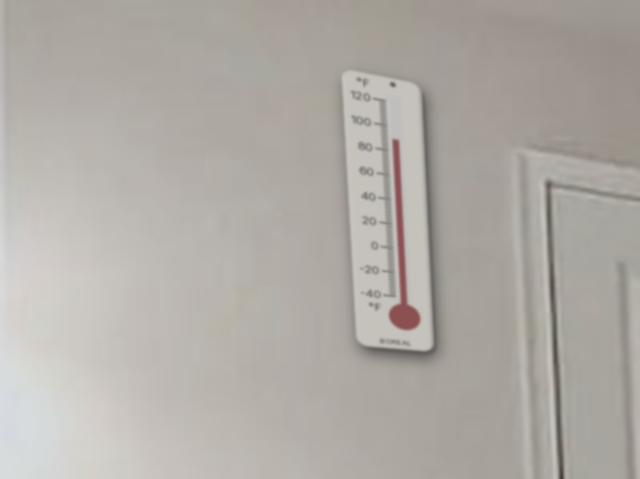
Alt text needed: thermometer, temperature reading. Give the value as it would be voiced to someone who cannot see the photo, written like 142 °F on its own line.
90 °F
